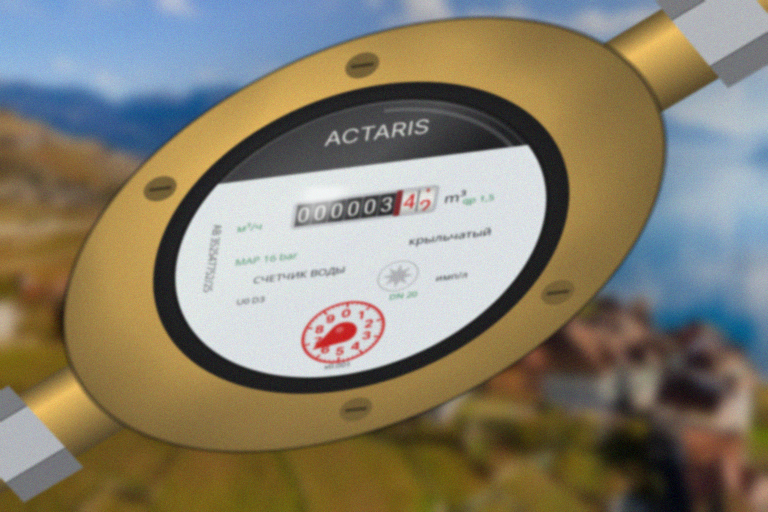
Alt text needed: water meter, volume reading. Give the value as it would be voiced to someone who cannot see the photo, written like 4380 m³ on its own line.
3.416 m³
